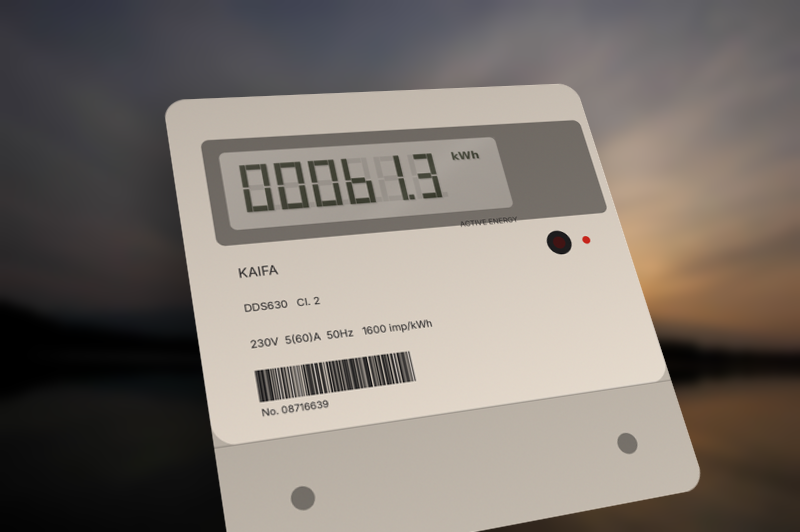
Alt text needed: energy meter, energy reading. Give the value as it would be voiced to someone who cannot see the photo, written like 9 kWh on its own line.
61.3 kWh
